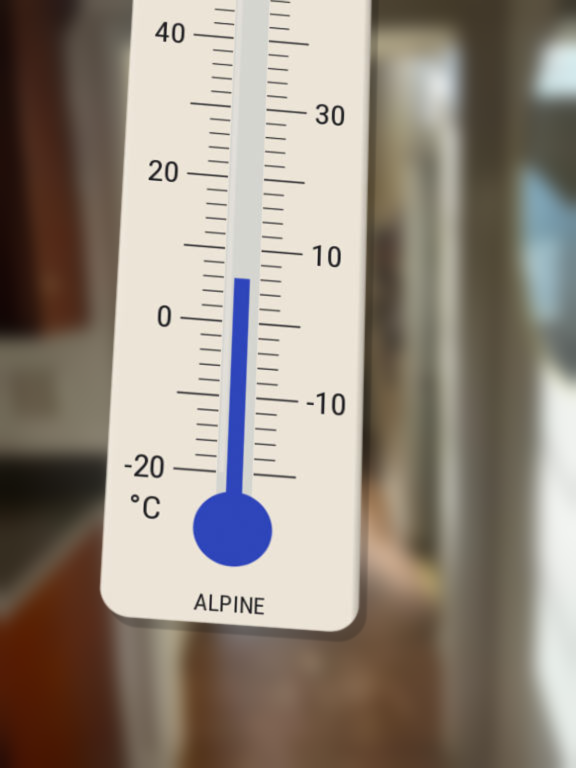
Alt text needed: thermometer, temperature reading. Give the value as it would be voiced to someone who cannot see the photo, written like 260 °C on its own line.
6 °C
